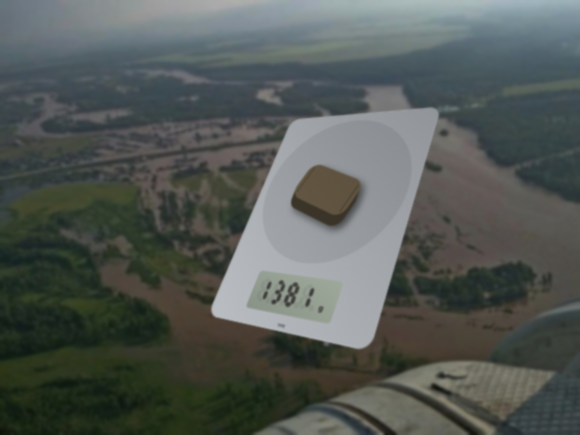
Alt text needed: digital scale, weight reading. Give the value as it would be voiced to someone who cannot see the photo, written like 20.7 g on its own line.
1381 g
